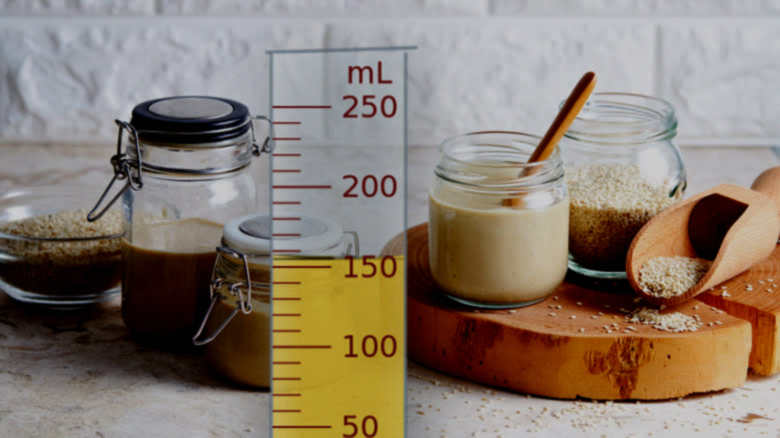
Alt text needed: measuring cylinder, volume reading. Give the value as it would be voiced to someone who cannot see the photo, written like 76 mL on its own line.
155 mL
